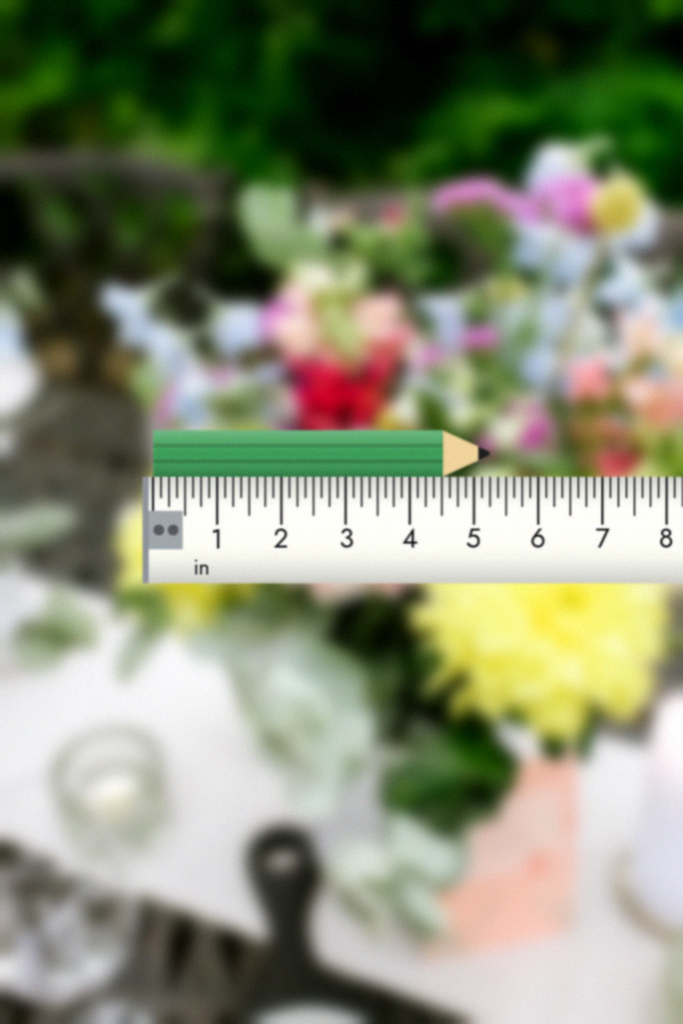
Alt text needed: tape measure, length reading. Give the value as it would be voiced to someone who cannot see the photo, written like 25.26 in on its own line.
5.25 in
